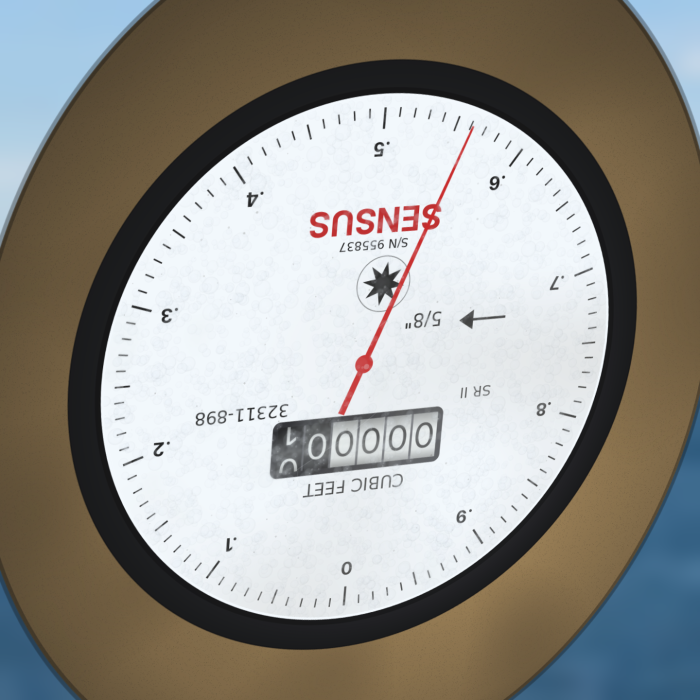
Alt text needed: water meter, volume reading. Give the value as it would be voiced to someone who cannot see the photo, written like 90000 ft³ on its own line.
0.56 ft³
